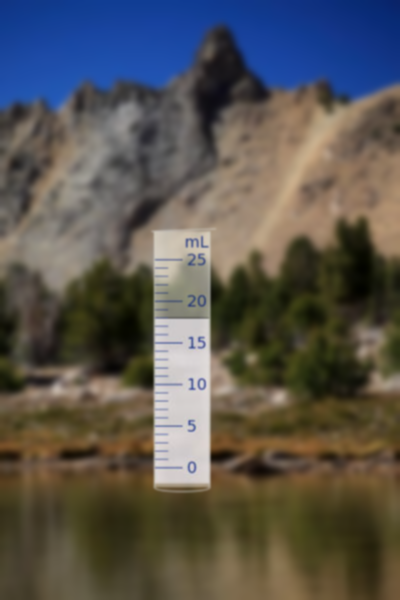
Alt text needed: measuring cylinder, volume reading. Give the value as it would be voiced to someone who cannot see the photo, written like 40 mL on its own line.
18 mL
